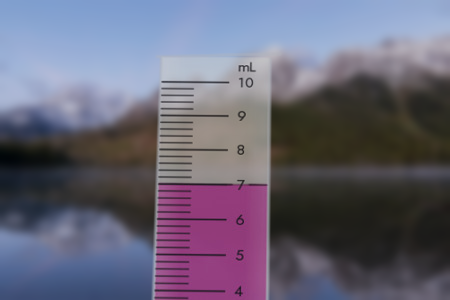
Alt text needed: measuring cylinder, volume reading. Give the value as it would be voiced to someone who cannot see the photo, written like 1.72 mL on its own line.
7 mL
